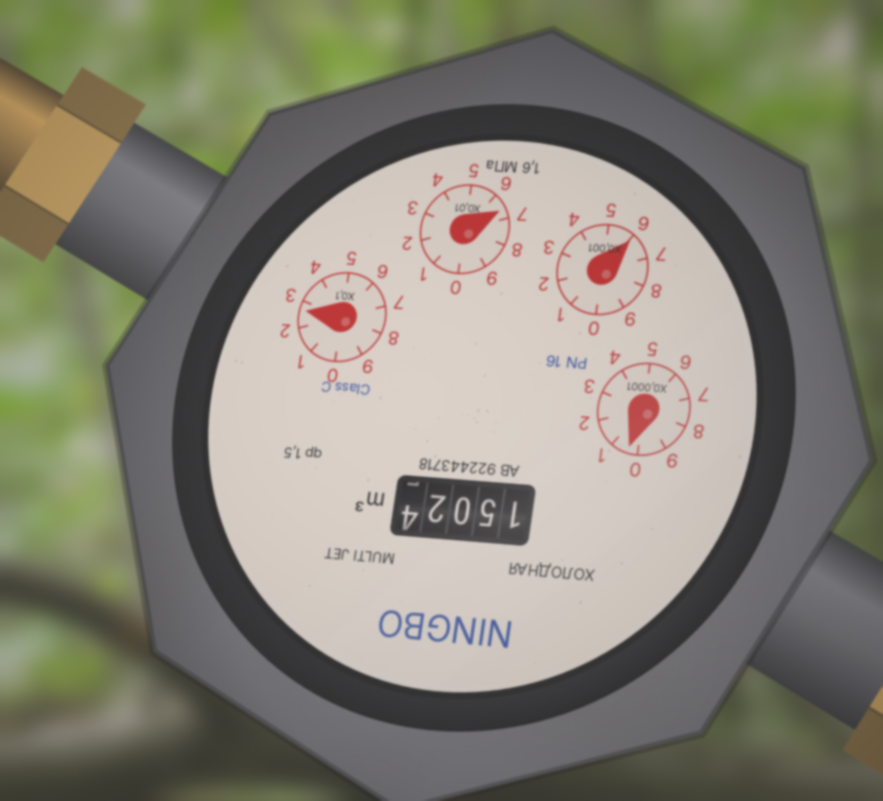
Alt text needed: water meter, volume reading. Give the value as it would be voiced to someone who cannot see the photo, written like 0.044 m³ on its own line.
15024.2660 m³
